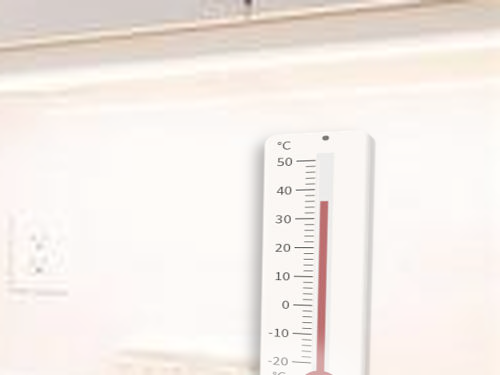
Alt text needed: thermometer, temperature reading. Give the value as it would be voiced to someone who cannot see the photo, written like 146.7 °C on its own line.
36 °C
